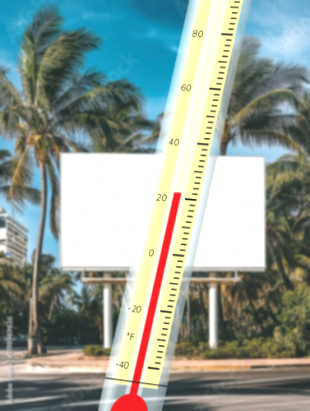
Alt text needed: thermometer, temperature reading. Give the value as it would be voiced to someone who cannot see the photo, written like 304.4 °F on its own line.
22 °F
